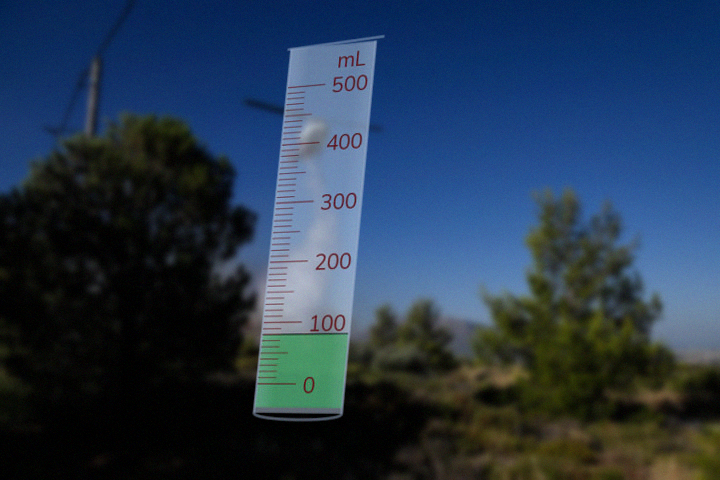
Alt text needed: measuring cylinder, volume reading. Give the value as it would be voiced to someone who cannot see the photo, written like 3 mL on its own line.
80 mL
